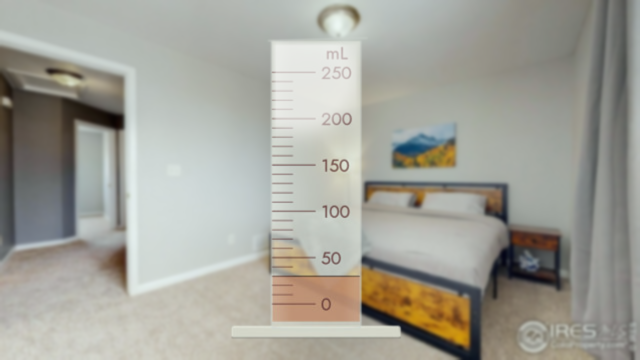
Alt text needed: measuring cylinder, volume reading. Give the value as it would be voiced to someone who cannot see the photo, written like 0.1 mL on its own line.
30 mL
